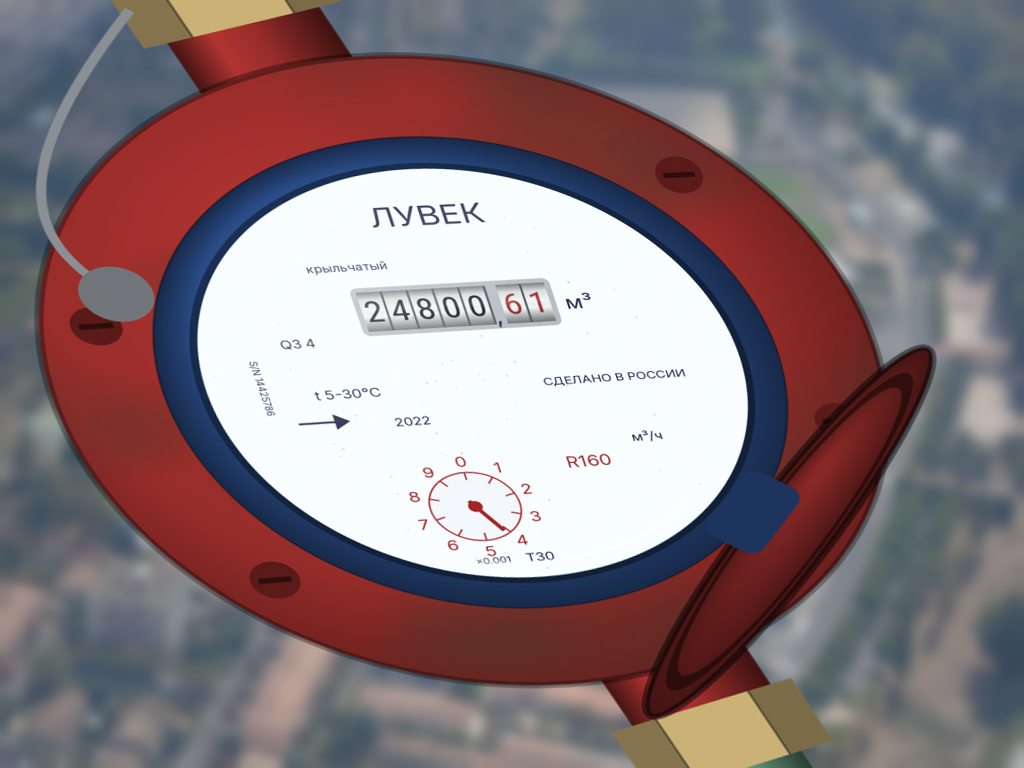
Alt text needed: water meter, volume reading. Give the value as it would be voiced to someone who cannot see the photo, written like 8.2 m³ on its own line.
24800.614 m³
